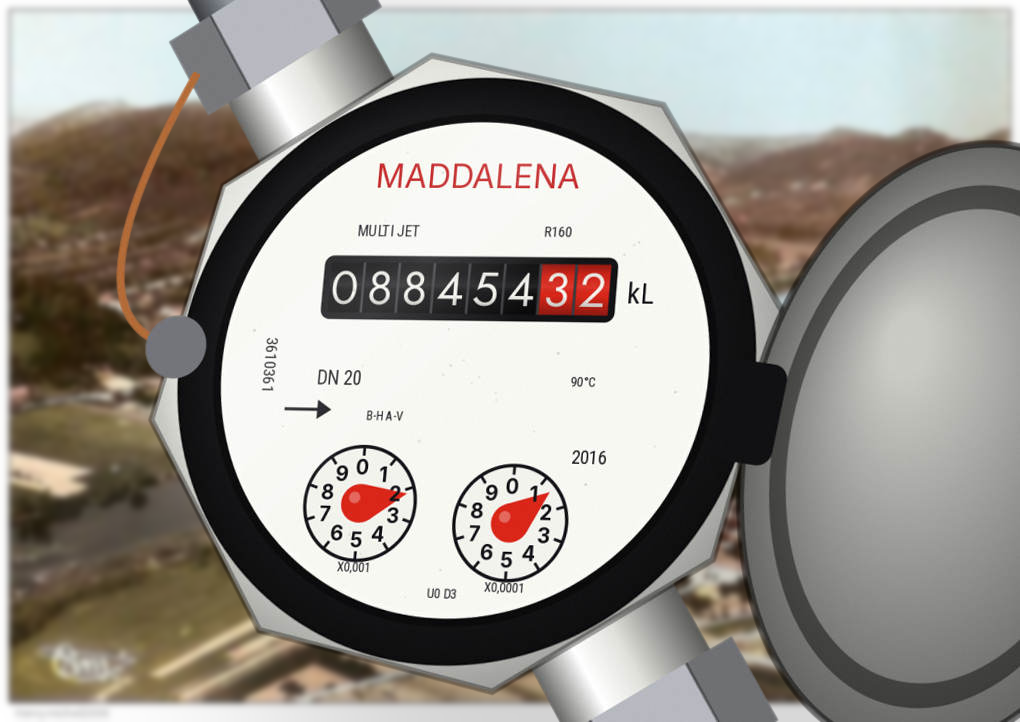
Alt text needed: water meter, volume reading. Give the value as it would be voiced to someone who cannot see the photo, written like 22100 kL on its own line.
88454.3221 kL
